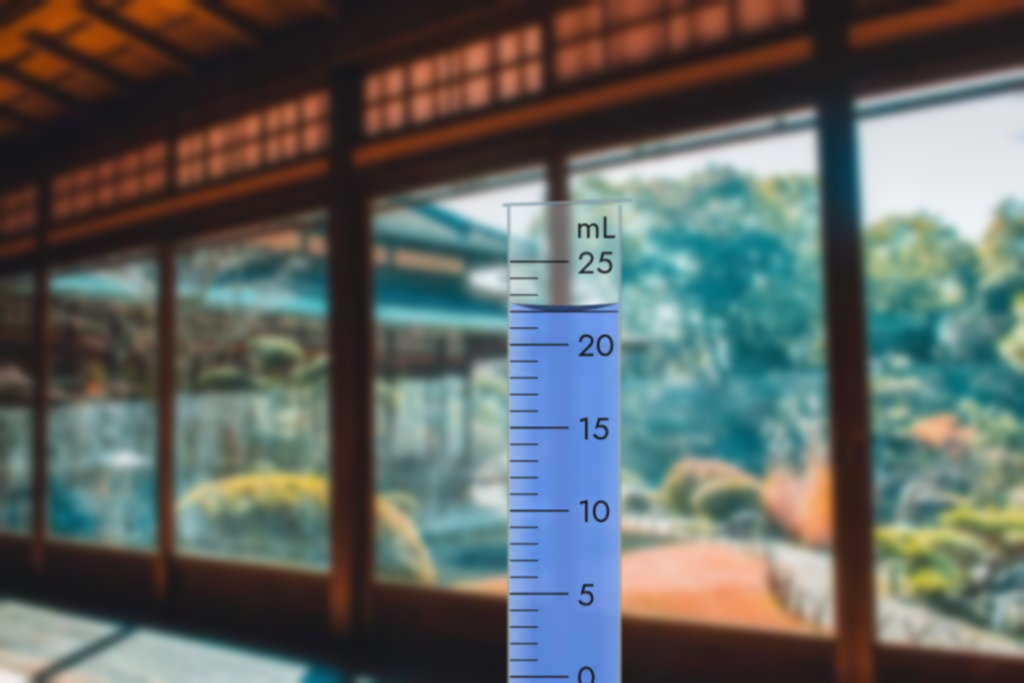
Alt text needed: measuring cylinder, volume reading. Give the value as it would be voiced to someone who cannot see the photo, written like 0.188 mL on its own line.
22 mL
